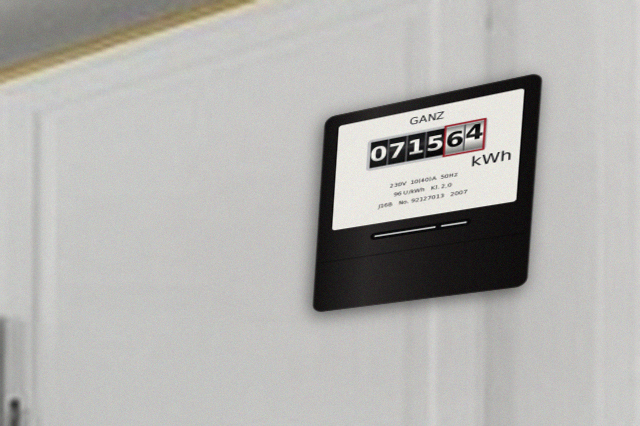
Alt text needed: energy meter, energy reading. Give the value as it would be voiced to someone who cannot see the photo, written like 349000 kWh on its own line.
715.64 kWh
